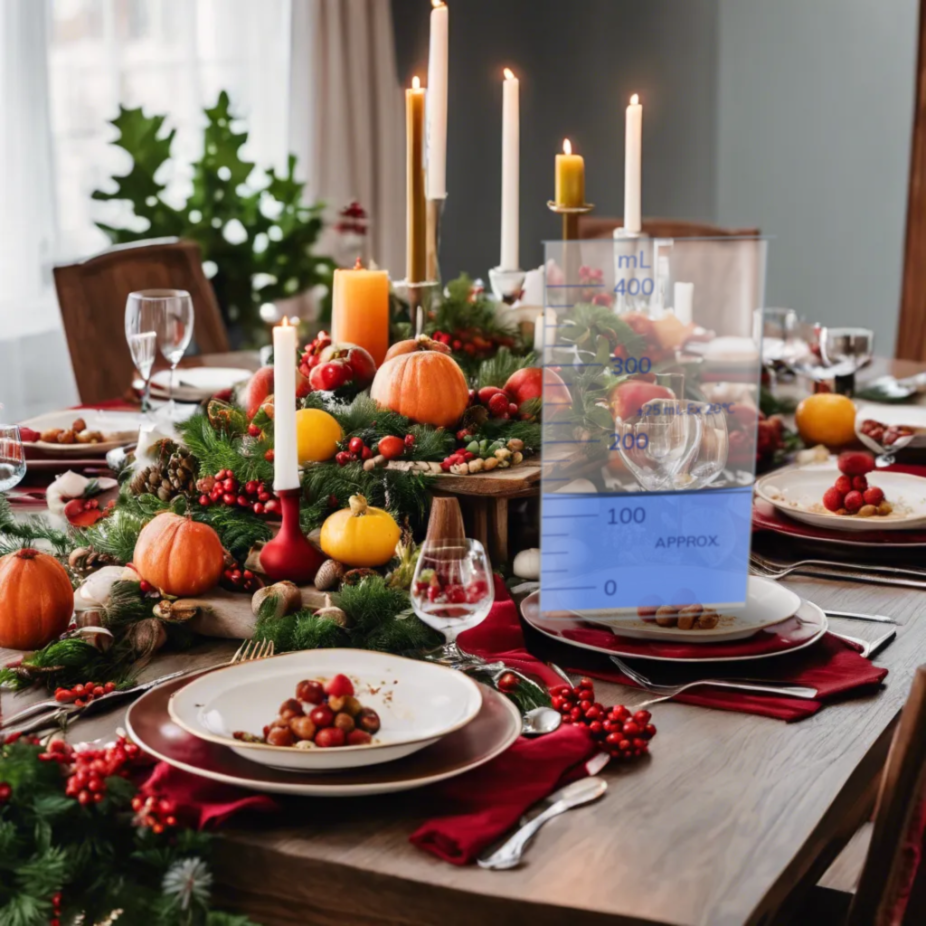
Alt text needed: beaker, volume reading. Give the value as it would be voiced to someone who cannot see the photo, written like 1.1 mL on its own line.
125 mL
